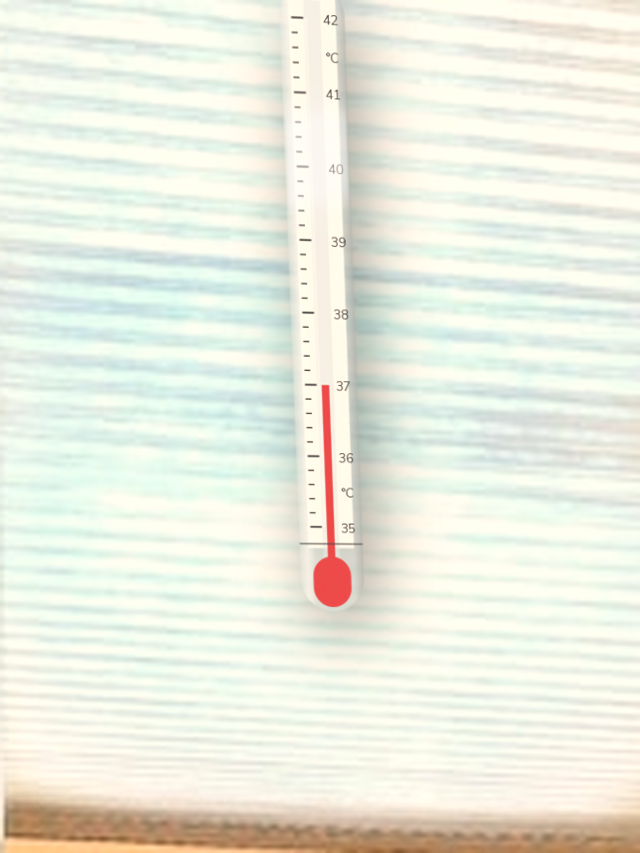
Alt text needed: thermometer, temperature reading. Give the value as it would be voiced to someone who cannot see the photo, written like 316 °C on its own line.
37 °C
